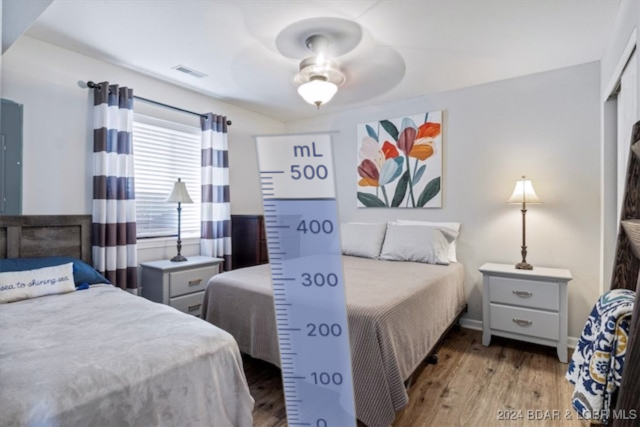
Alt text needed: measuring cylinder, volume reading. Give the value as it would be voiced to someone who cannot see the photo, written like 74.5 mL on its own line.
450 mL
